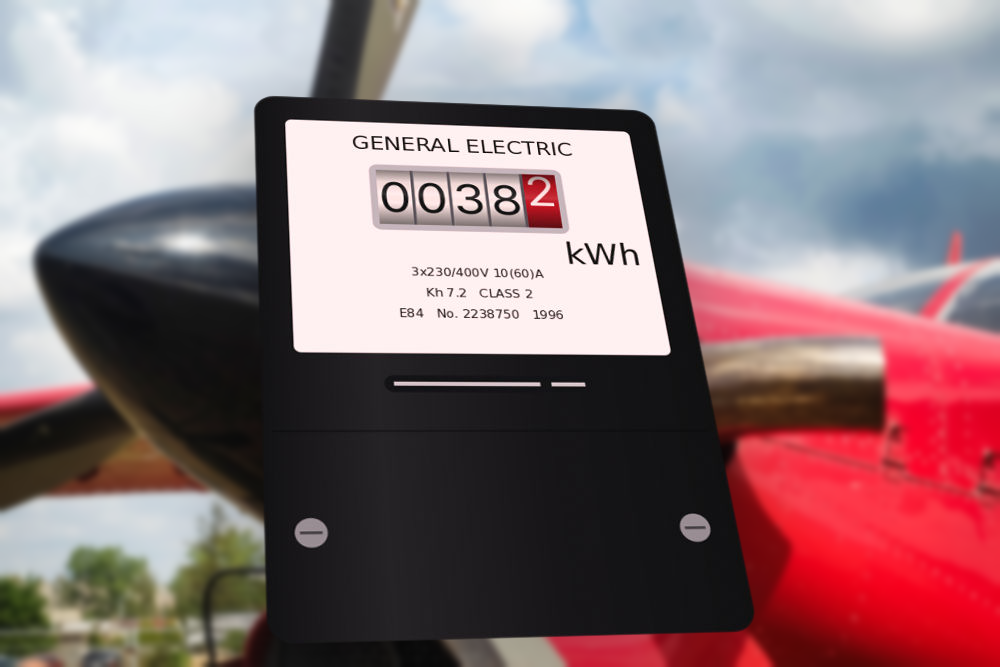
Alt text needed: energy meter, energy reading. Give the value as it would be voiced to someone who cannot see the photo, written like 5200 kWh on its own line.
38.2 kWh
